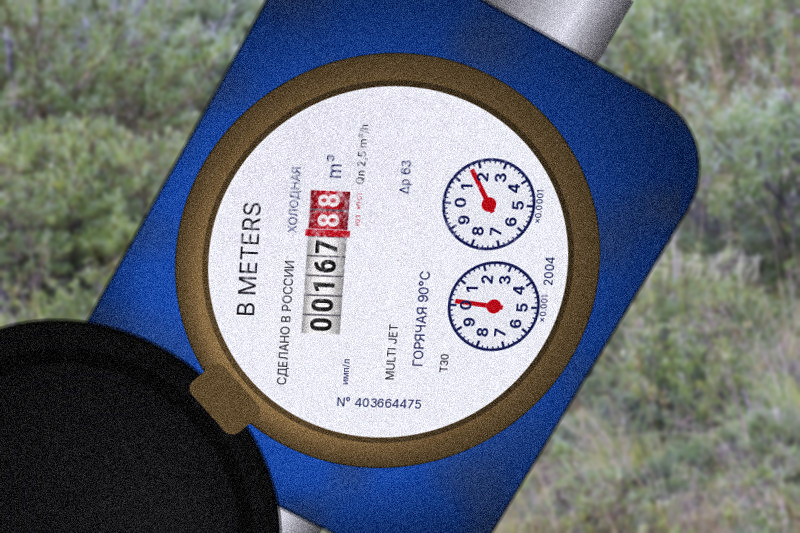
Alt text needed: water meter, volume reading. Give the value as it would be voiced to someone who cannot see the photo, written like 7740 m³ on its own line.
167.8801 m³
